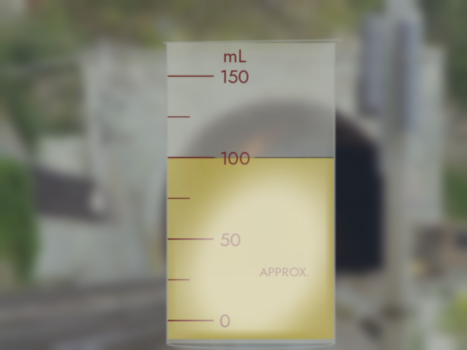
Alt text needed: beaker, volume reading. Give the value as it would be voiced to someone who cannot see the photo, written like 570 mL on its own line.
100 mL
